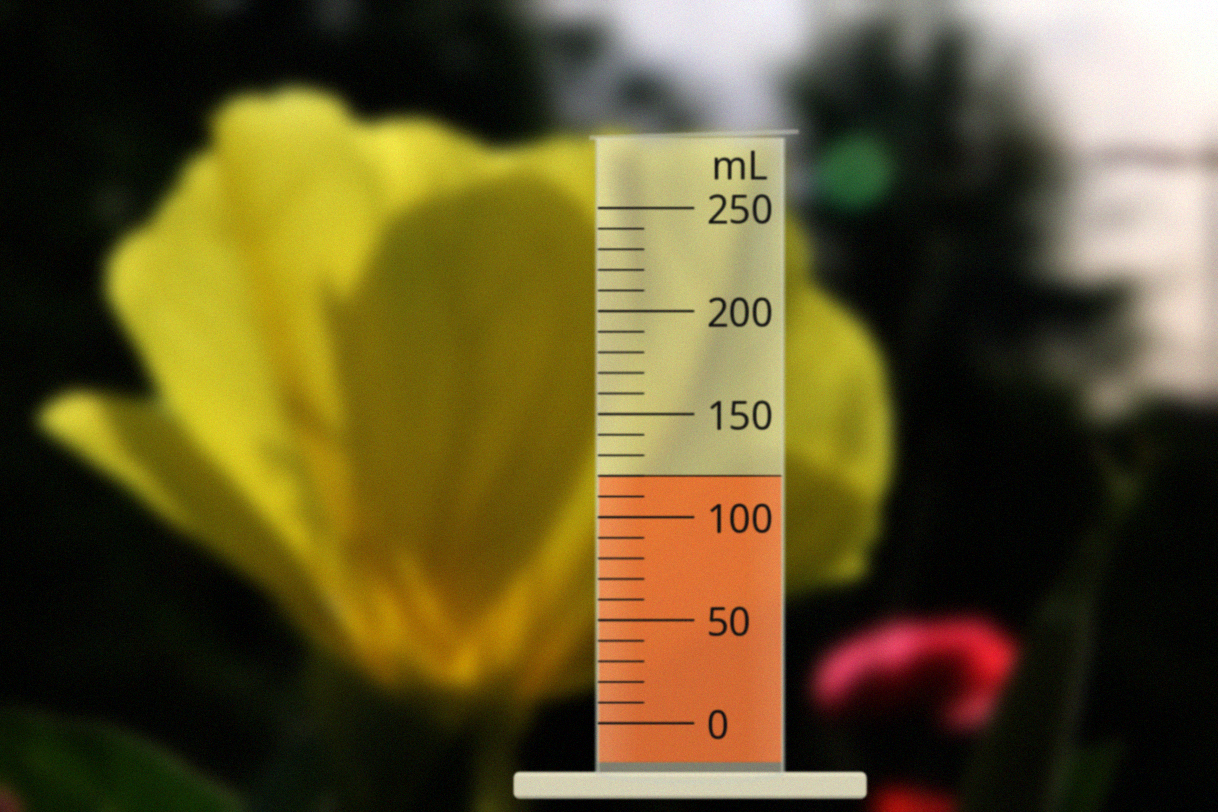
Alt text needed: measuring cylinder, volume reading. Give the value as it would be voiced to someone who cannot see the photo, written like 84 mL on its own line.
120 mL
